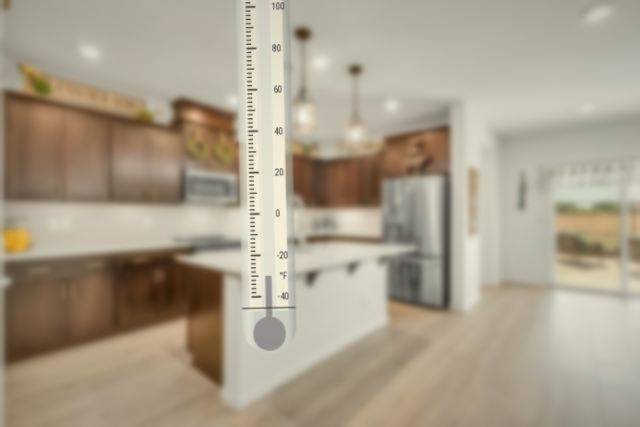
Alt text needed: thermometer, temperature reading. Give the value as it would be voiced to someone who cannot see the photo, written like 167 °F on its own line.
-30 °F
